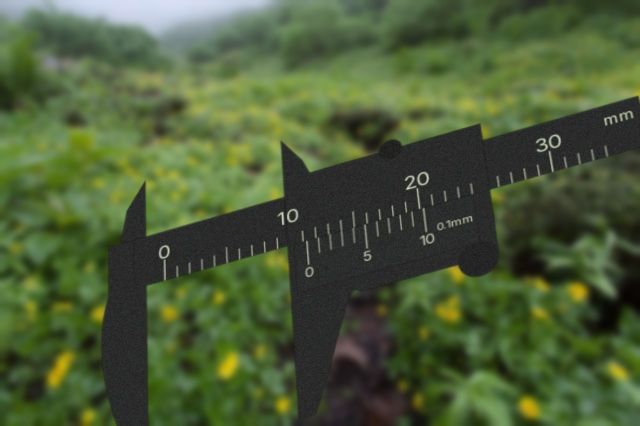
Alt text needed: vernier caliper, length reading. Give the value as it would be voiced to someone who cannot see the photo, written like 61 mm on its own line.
11.3 mm
